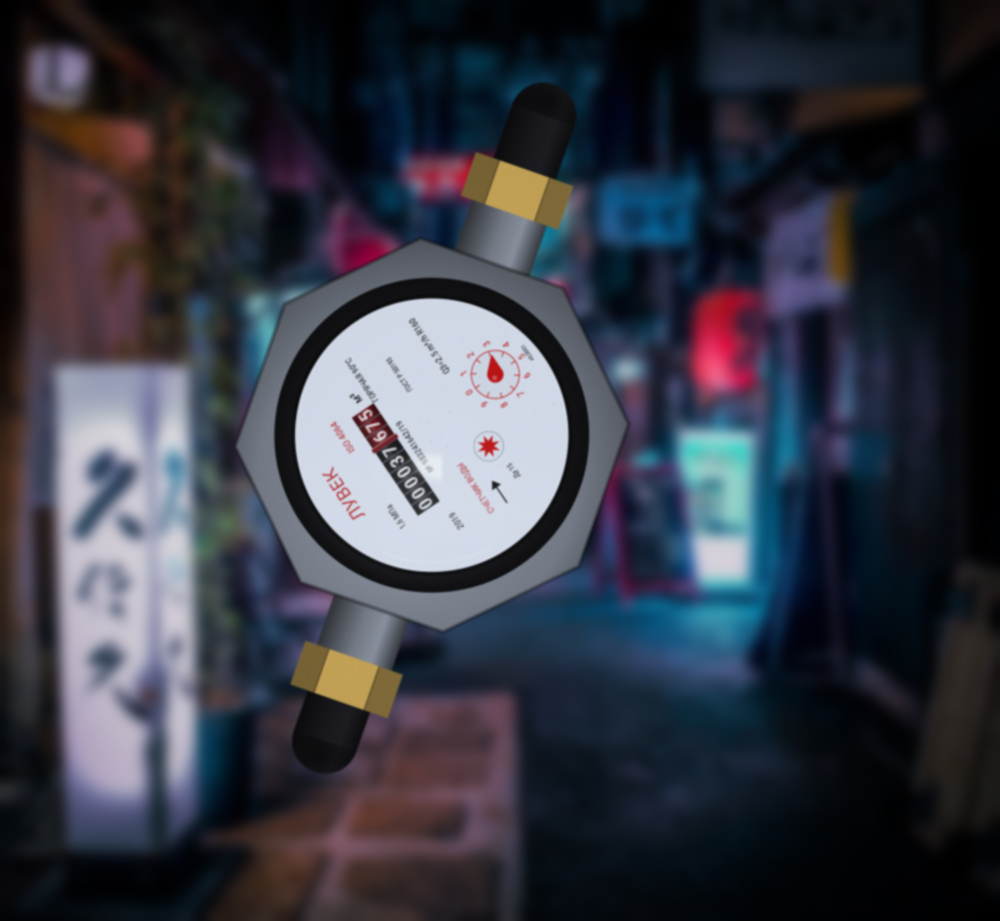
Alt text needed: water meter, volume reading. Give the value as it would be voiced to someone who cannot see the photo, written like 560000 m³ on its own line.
37.6753 m³
